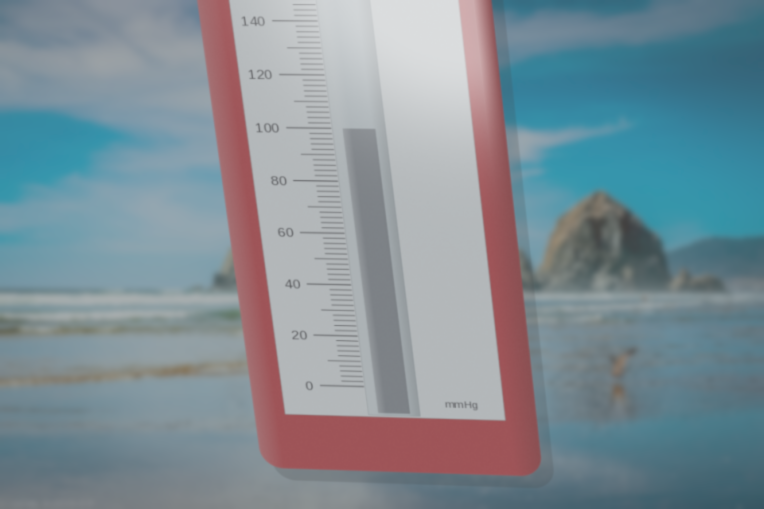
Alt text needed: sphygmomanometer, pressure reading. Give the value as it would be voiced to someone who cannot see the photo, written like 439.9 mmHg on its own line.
100 mmHg
